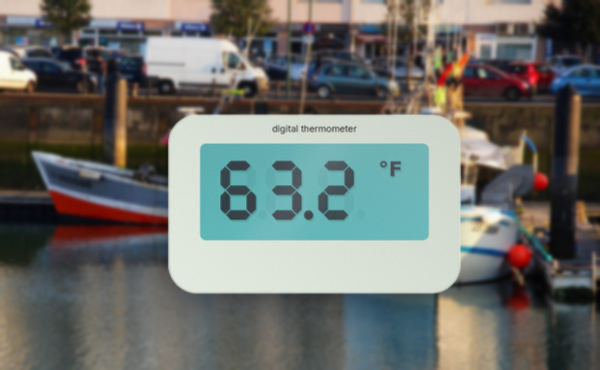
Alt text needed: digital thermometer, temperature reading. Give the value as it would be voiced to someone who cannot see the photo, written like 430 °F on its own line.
63.2 °F
